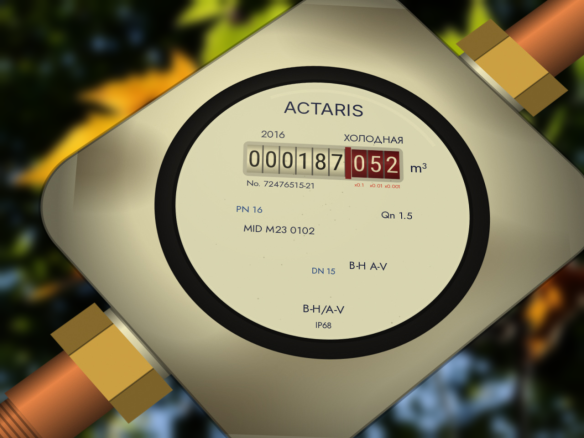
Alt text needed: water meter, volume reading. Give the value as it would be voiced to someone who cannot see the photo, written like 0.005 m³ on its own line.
187.052 m³
